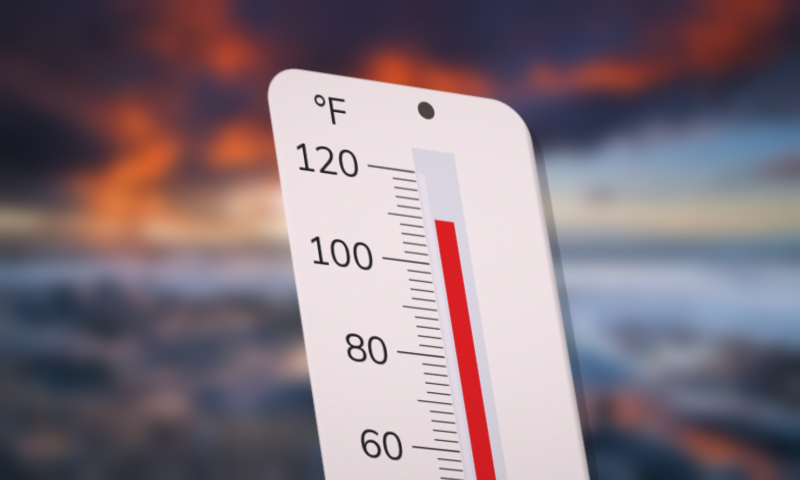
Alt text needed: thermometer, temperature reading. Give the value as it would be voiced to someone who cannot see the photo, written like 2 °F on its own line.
110 °F
